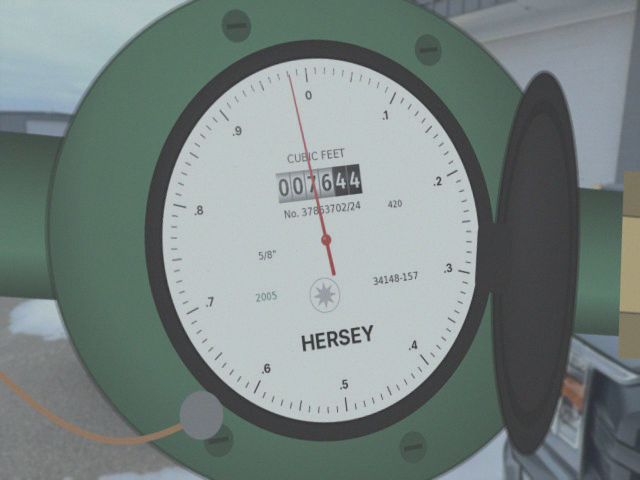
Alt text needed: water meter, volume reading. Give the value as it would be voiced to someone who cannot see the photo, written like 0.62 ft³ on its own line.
7643.98 ft³
